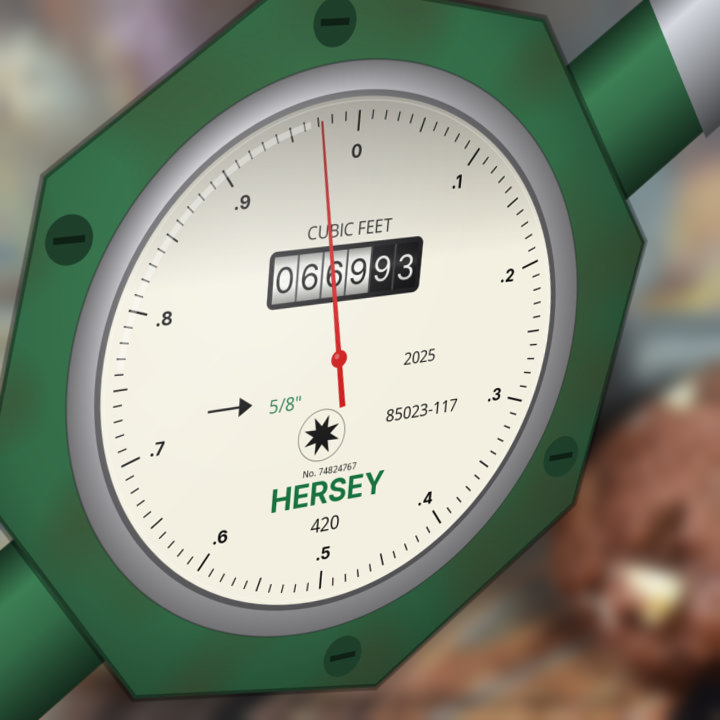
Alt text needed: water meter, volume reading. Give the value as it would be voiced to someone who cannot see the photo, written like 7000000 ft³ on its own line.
66992.97 ft³
